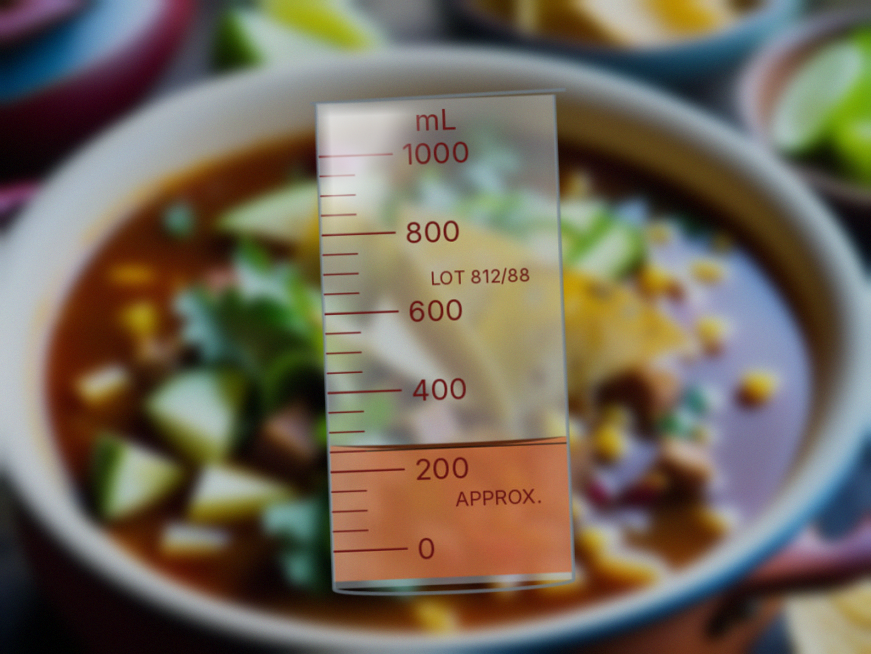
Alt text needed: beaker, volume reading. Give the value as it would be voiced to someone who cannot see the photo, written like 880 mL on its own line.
250 mL
